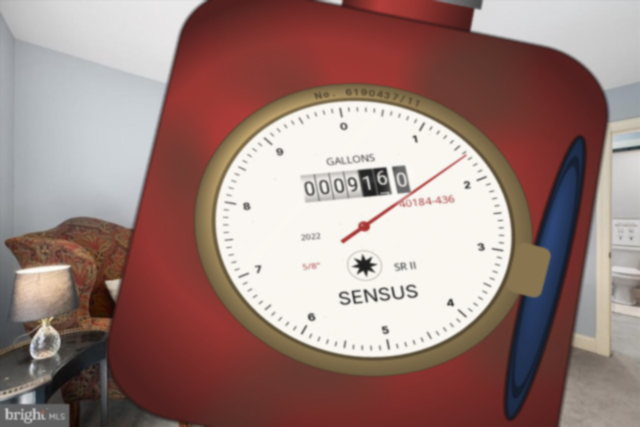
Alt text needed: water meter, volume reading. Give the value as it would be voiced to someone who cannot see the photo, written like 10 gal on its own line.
9161.6 gal
